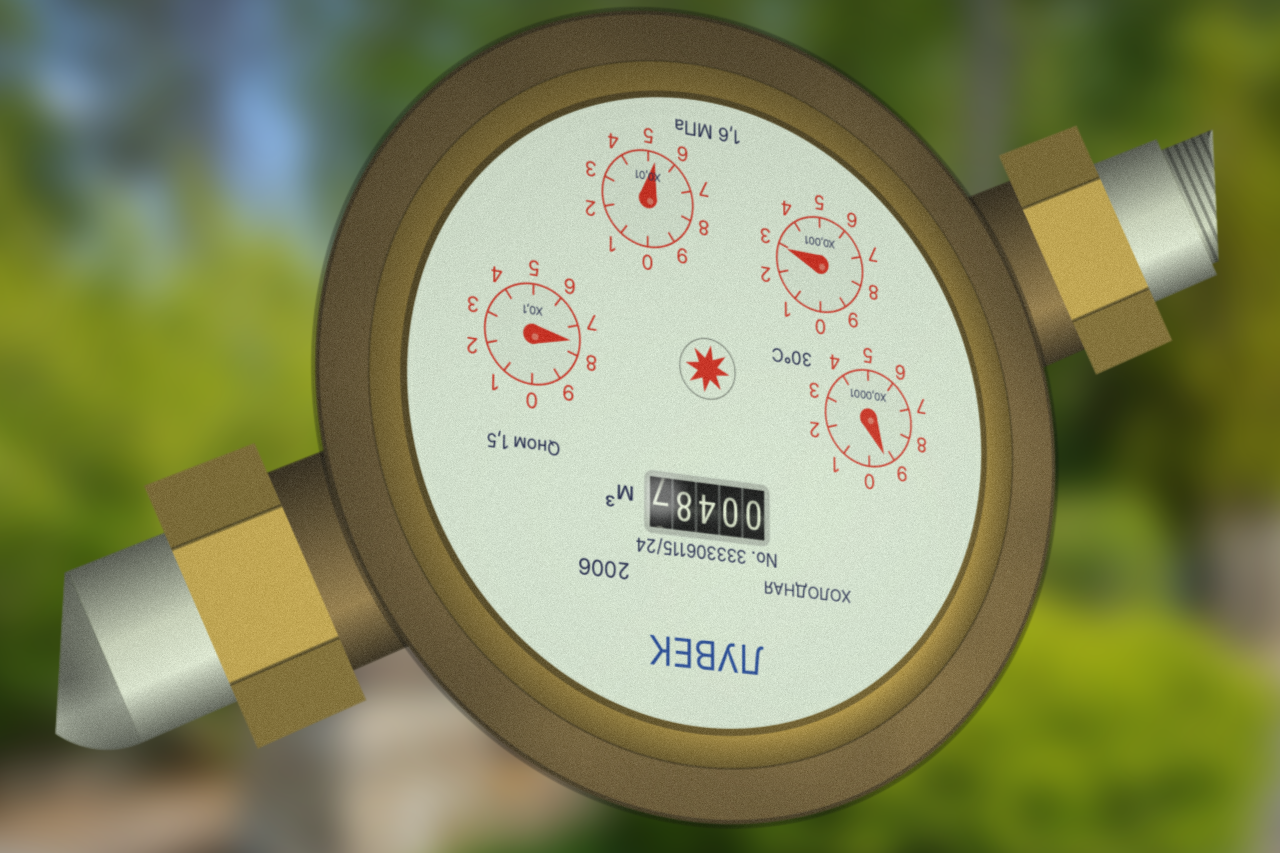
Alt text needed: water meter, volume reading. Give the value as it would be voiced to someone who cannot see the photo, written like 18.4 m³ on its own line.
486.7529 m³
